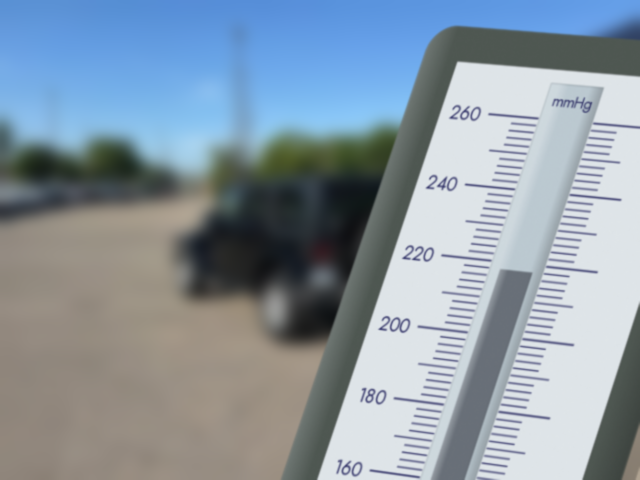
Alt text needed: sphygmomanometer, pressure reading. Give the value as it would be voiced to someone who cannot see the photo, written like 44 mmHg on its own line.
218 mmHg
